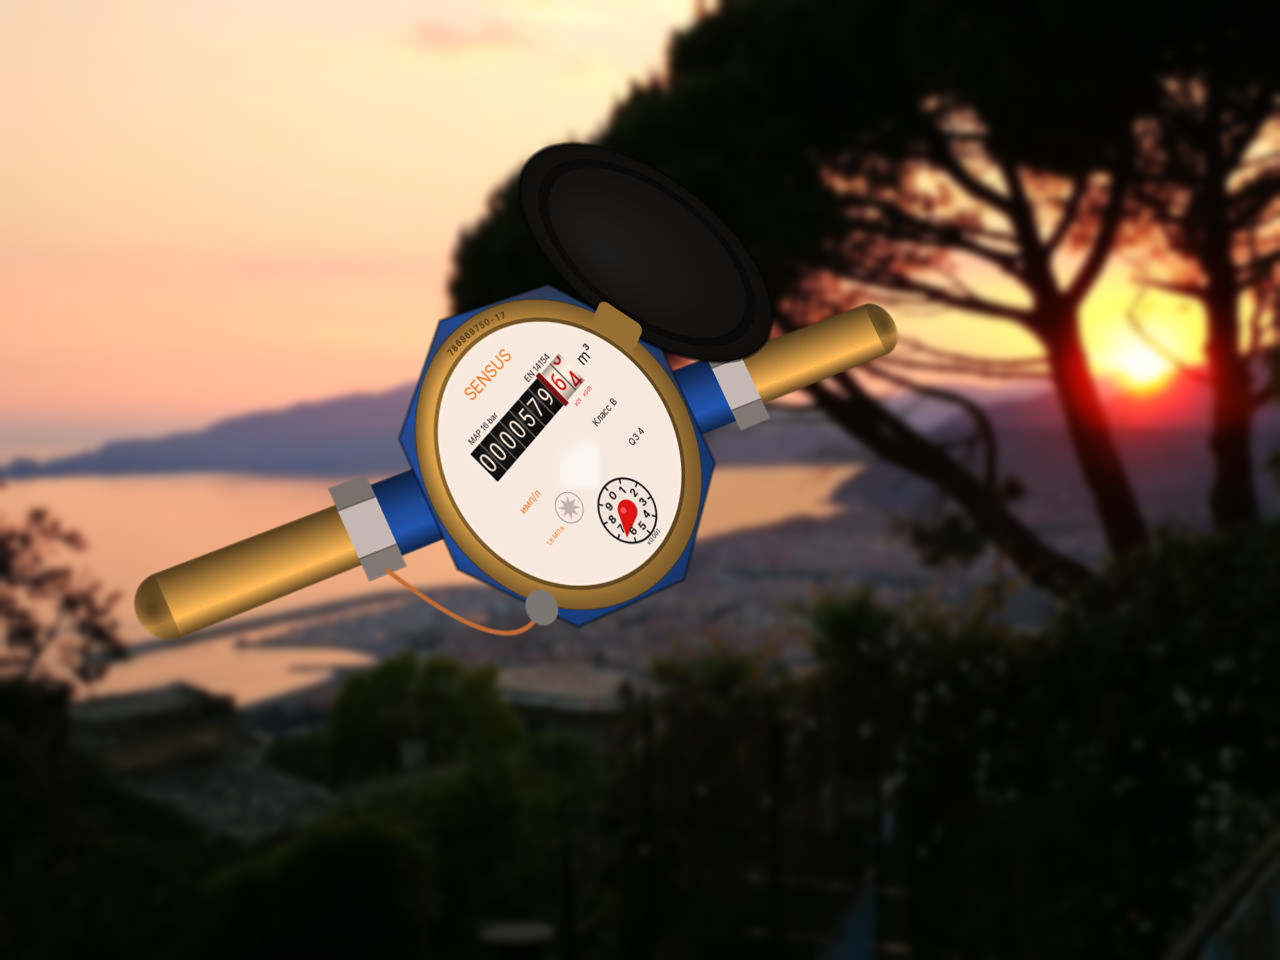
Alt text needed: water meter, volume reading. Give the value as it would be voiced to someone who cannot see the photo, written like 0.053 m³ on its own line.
579.636 m³
